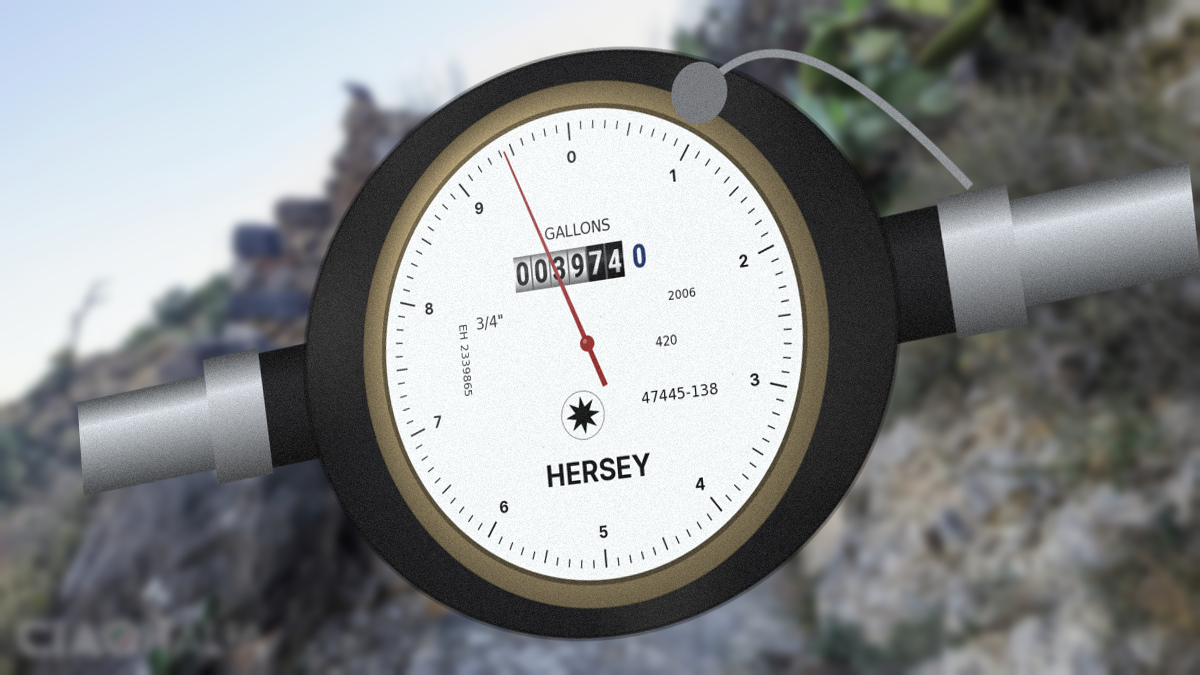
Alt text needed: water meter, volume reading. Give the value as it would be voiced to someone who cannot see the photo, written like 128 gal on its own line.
39739.4 gal
